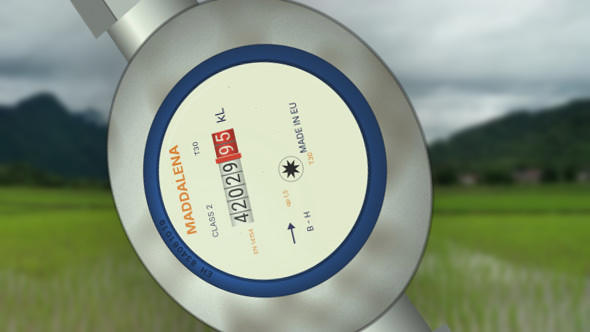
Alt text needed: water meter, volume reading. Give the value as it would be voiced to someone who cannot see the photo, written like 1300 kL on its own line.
42029.95 kL
